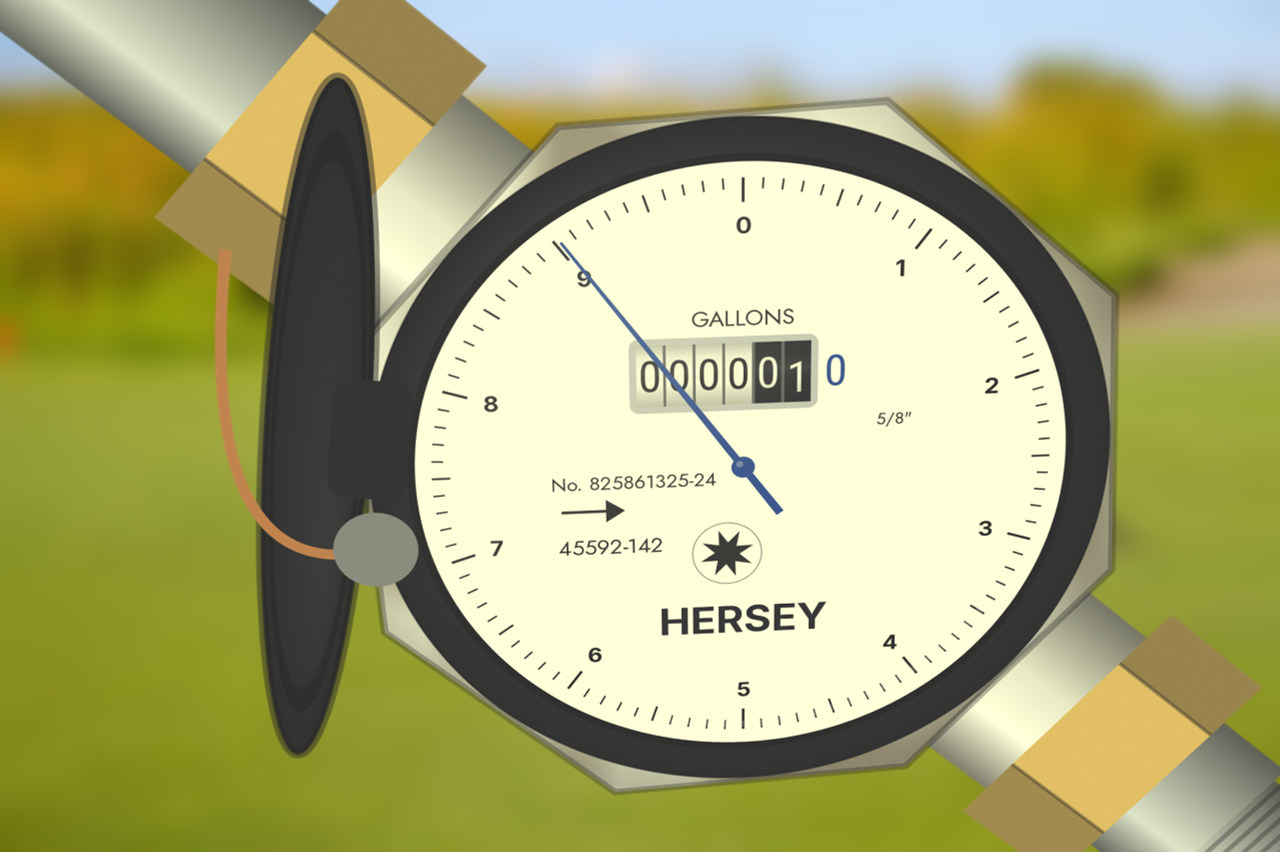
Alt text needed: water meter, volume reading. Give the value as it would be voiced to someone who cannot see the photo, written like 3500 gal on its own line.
9.0 gal
